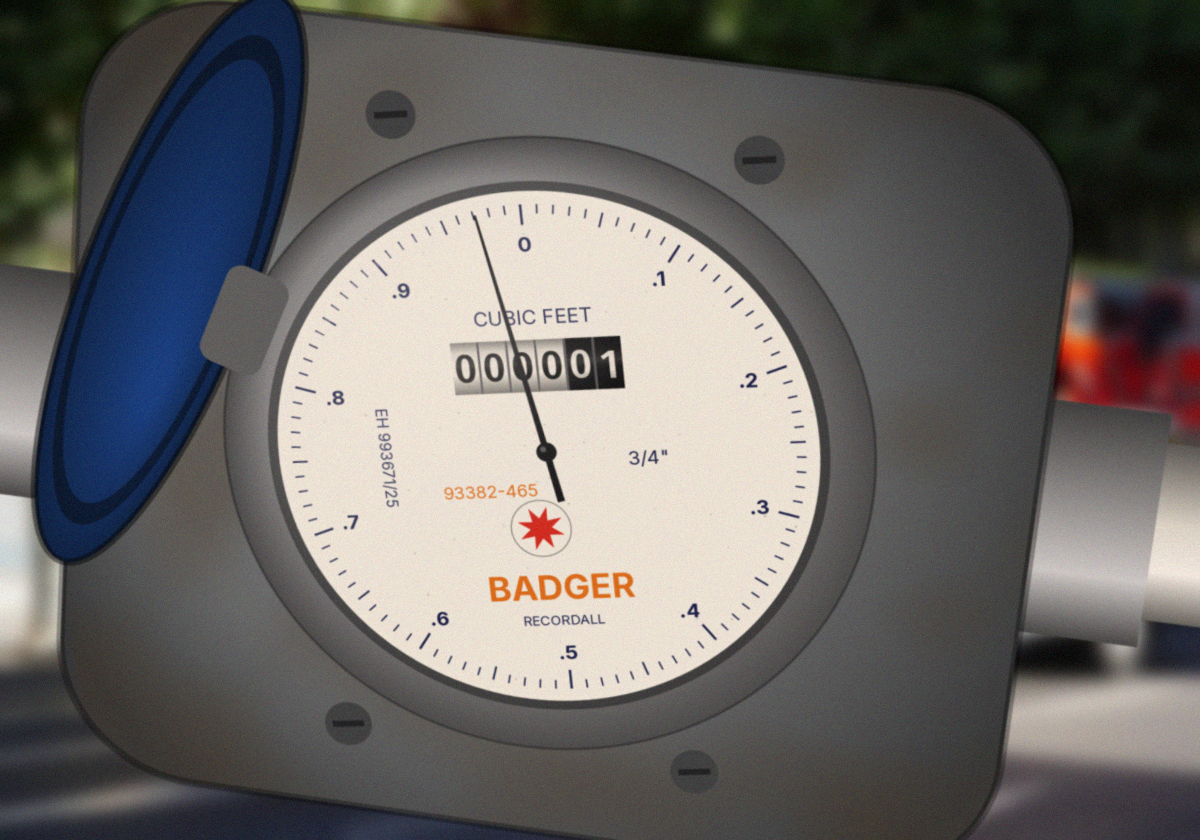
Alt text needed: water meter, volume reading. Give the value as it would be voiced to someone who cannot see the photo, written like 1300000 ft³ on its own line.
0.97 ft³
